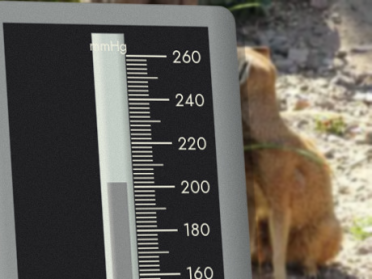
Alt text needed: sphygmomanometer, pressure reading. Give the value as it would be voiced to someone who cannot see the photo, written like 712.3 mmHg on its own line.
202 mmHg
